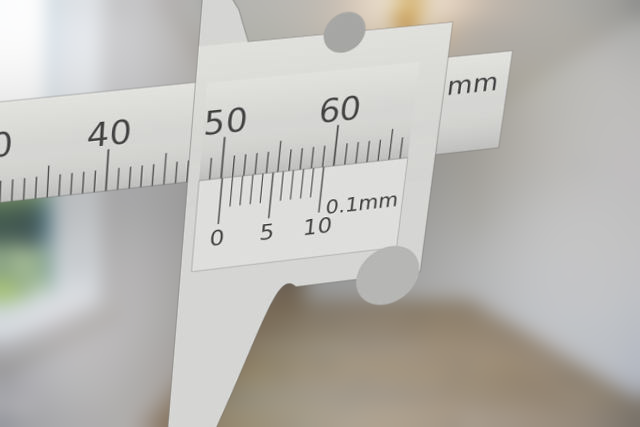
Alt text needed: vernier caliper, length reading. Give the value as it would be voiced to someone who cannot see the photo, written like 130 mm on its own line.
50.1 mm
